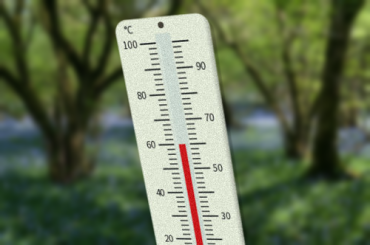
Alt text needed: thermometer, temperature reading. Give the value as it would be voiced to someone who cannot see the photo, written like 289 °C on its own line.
60 °C
